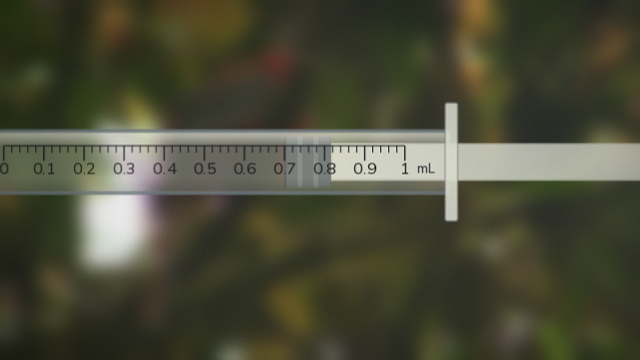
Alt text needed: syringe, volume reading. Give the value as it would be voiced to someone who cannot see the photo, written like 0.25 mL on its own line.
0.7 mL
